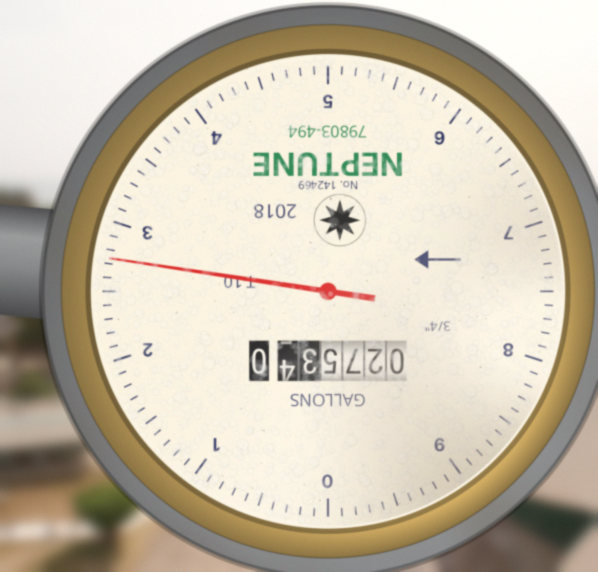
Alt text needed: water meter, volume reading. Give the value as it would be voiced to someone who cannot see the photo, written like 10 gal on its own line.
275342.7 gal
